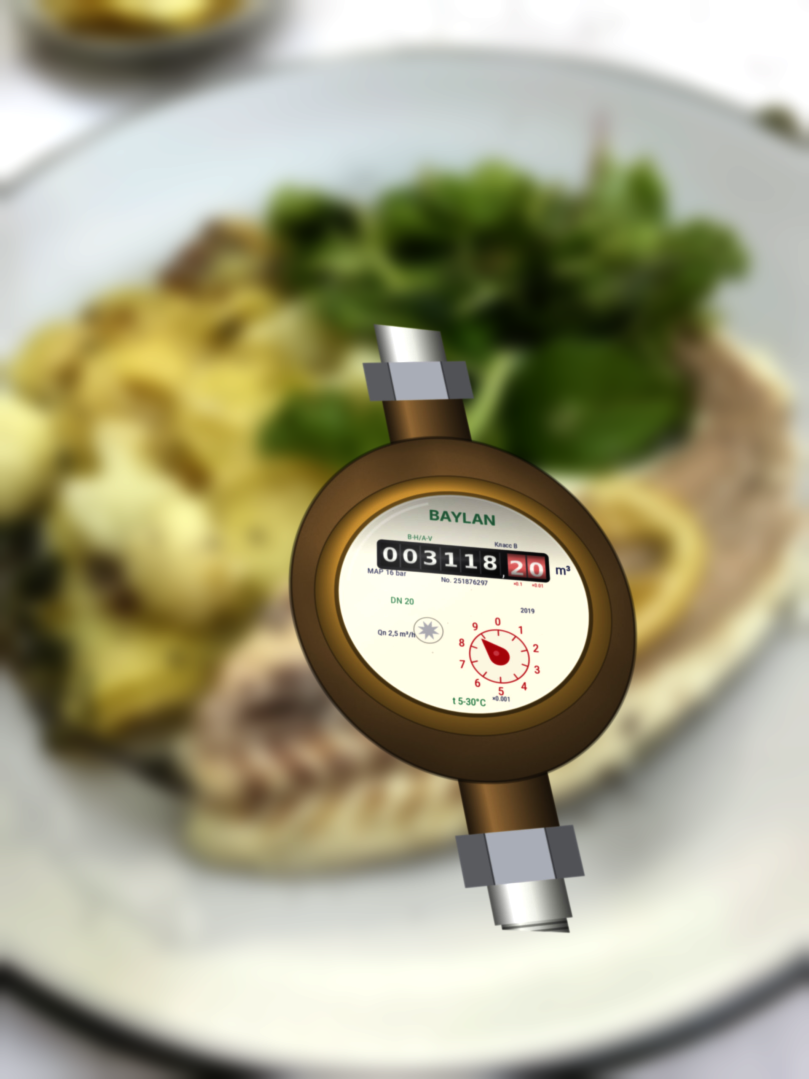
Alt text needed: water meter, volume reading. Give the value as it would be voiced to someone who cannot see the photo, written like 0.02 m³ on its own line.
3118.198 m³
